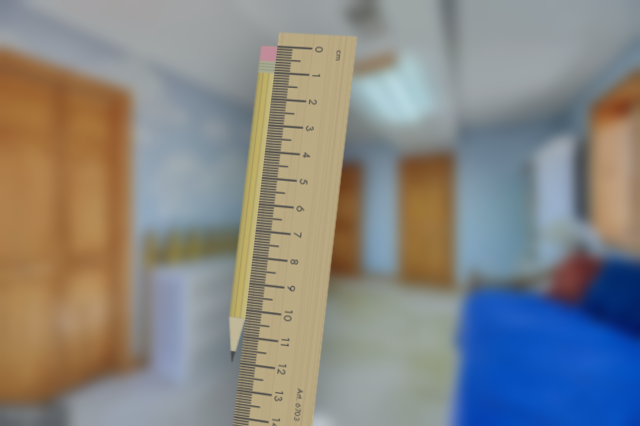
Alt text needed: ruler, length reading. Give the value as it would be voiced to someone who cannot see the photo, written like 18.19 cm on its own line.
12 cm
